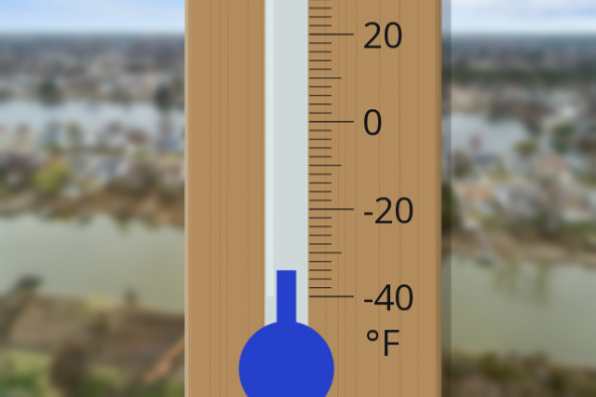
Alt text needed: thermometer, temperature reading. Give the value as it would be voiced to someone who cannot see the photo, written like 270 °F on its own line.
-34 °F
